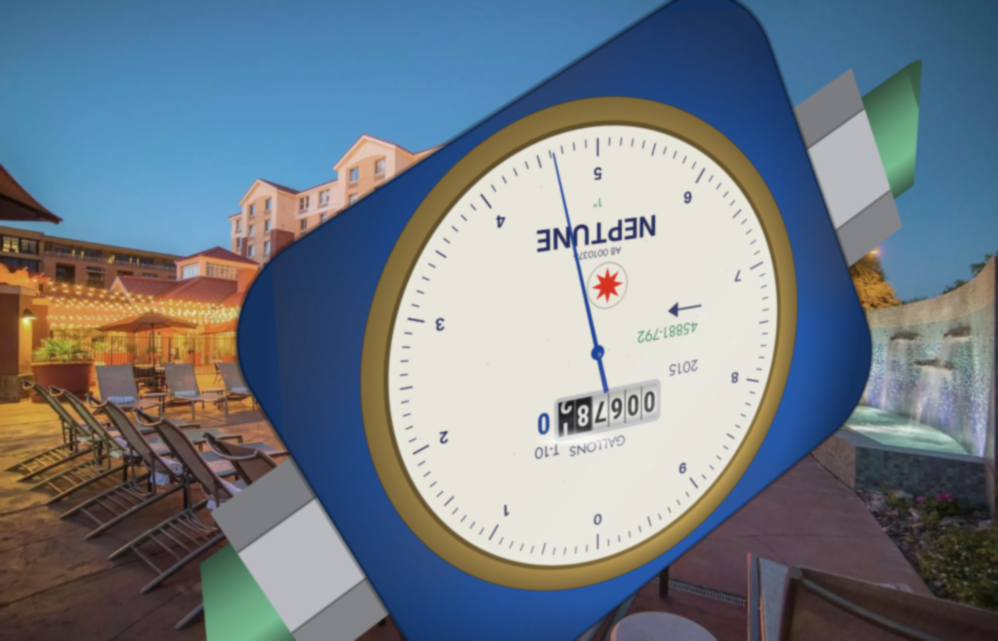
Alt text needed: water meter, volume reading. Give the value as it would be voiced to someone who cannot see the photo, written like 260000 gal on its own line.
67814.6 gal
